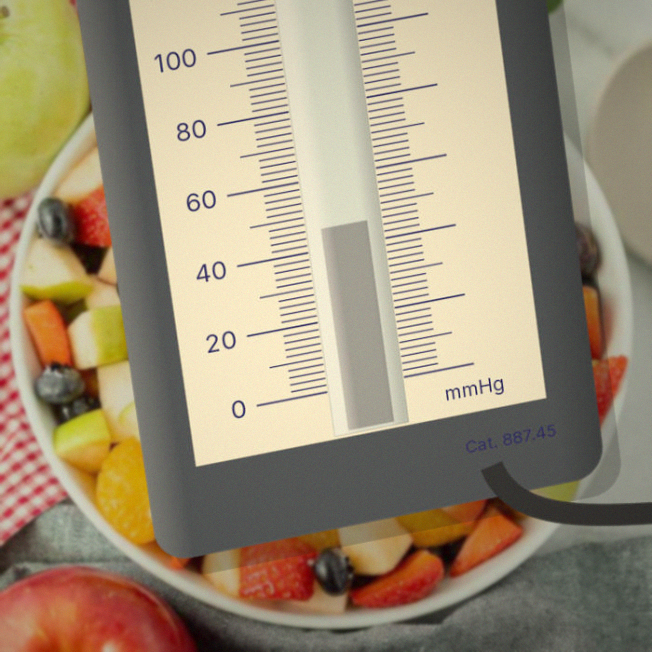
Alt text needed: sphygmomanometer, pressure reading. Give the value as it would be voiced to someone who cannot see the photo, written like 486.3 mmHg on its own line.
46 mmHg
